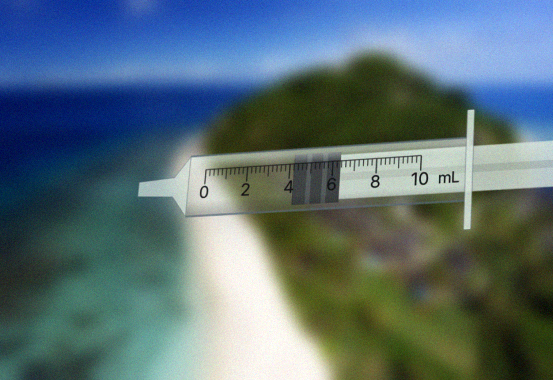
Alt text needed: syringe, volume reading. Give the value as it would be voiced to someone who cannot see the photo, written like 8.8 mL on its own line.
4.2 mL
